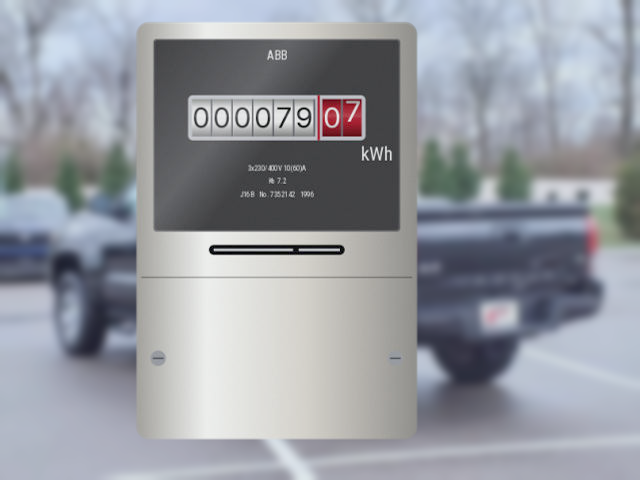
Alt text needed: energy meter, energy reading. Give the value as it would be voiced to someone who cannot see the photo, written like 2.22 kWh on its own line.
79.07 kWh
